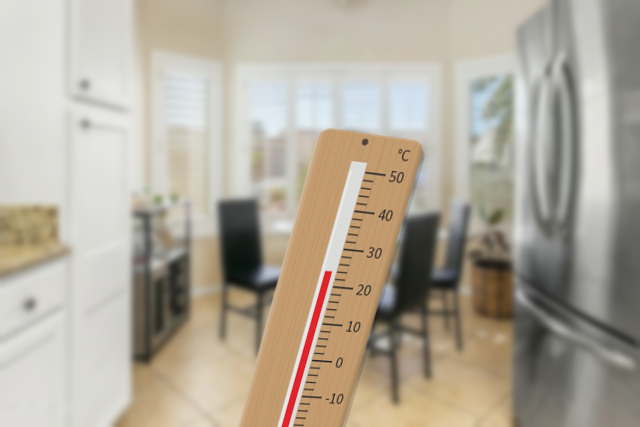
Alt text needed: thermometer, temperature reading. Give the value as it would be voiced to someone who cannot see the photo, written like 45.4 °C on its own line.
24 °C
